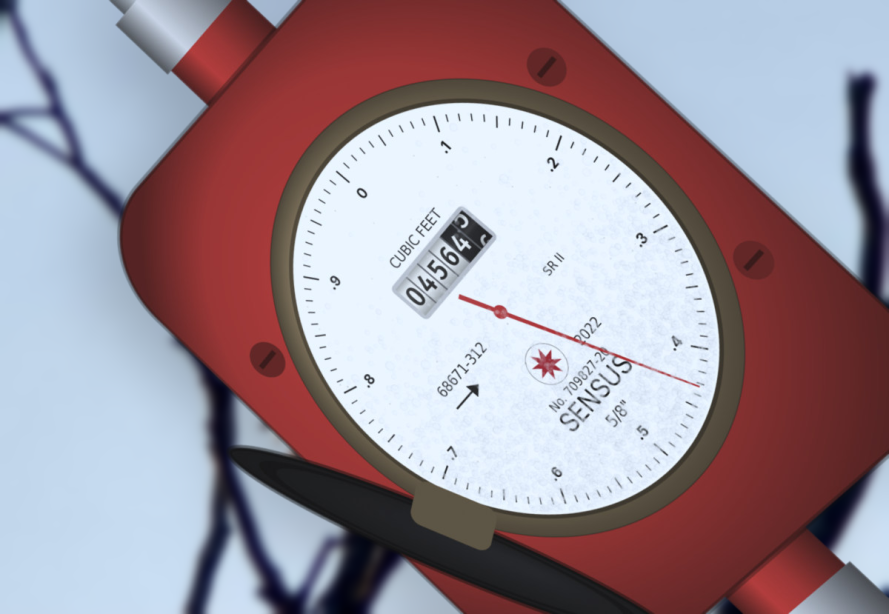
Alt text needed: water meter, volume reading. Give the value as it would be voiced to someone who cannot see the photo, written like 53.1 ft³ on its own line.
45645.43 ft³
